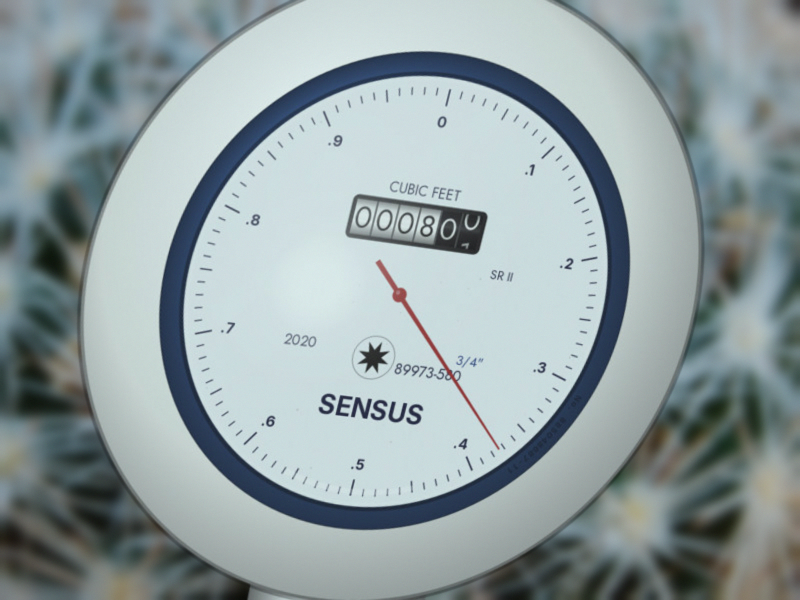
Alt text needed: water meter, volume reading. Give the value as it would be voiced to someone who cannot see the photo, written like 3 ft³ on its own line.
800.37 ft³
